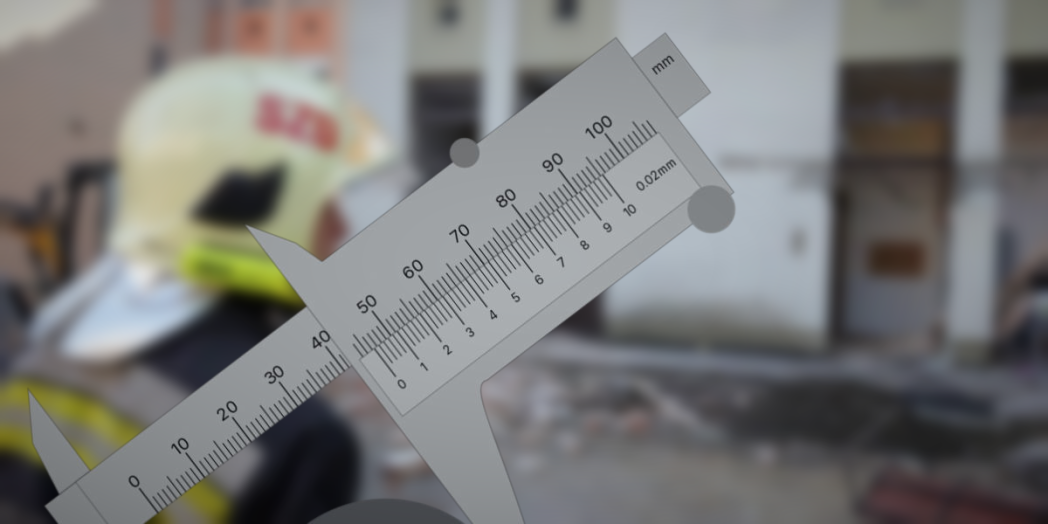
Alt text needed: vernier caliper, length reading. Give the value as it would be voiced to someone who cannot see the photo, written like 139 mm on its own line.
46.4 mm
